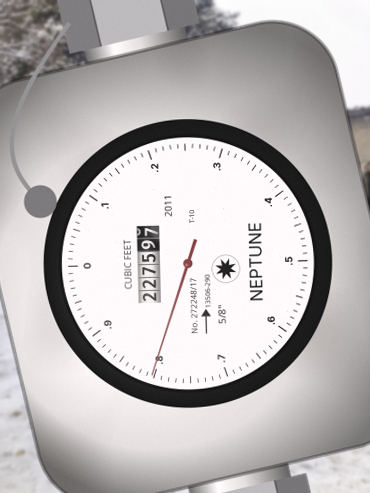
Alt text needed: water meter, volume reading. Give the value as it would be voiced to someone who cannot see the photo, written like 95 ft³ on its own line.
227596.80 ft³
